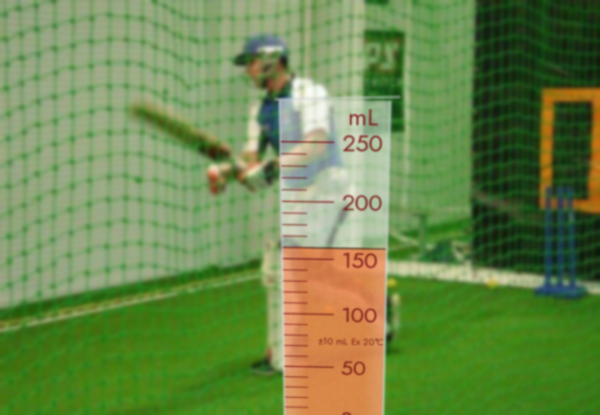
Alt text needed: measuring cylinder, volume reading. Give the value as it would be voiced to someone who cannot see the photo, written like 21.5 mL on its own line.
160 mL
